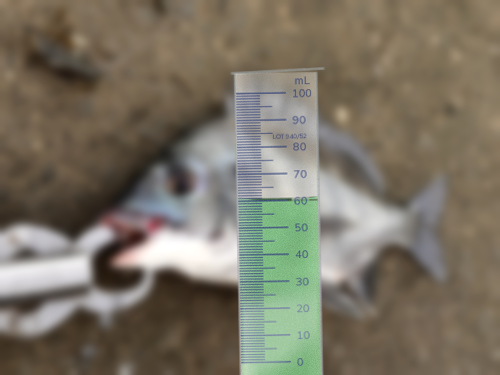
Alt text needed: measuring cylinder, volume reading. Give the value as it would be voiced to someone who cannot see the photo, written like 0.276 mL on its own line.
60 mL
